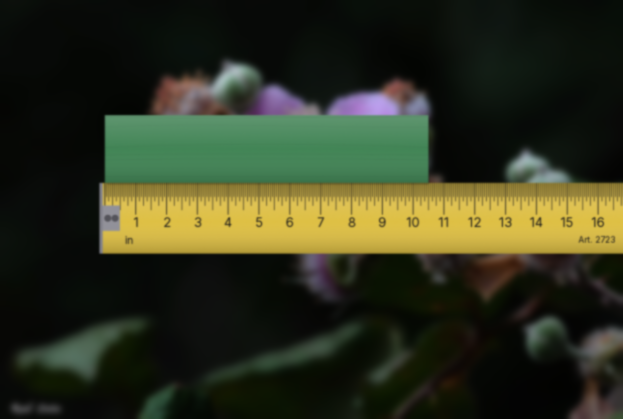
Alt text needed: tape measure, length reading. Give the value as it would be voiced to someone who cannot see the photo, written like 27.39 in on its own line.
10.5 in
